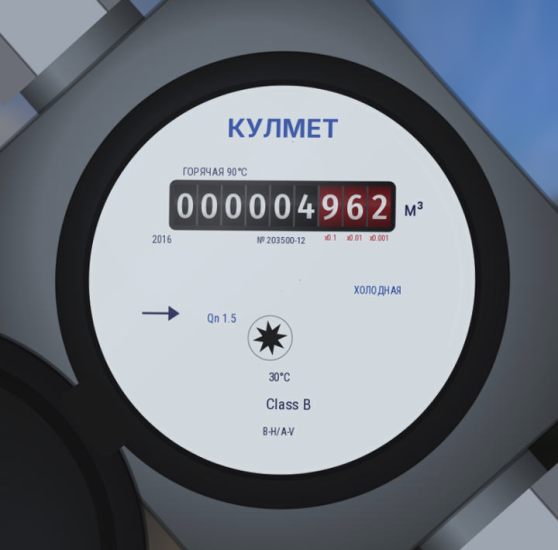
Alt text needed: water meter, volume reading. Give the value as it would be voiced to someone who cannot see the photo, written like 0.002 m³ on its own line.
4.962 m³
